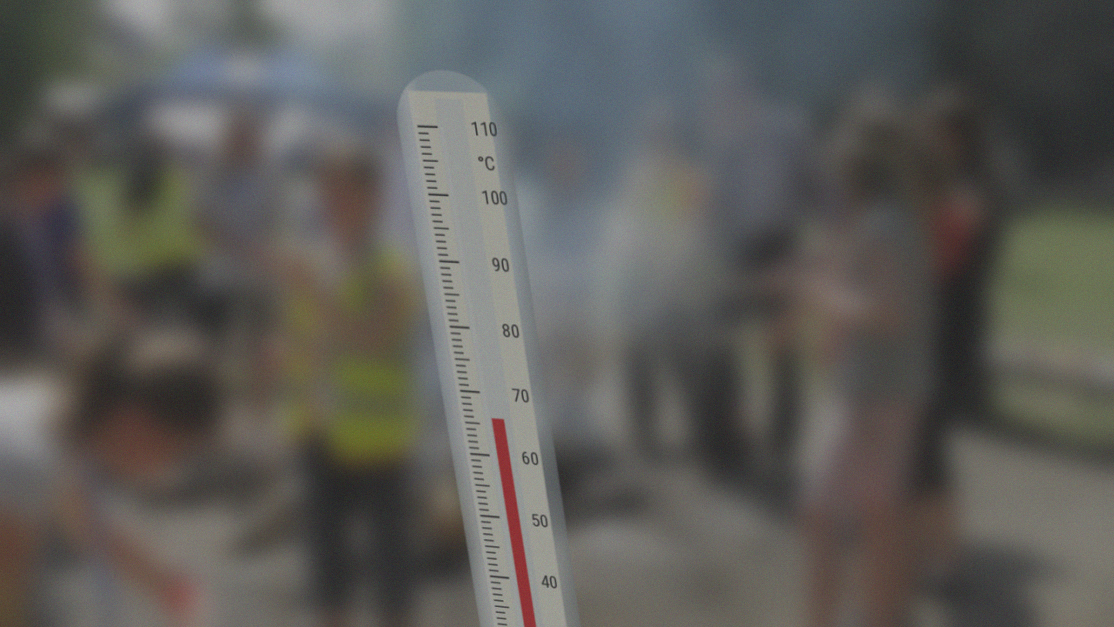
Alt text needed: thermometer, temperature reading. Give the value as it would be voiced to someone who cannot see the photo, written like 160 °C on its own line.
66 °C
